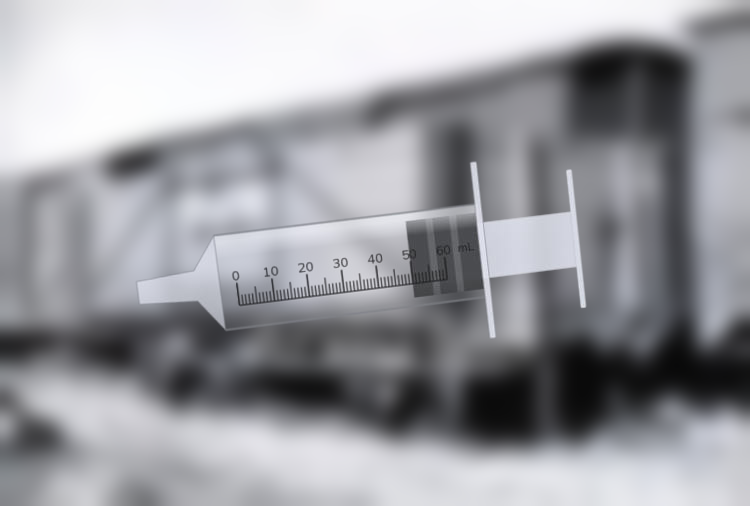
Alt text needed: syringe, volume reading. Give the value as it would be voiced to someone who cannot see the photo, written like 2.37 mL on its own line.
50 mL
